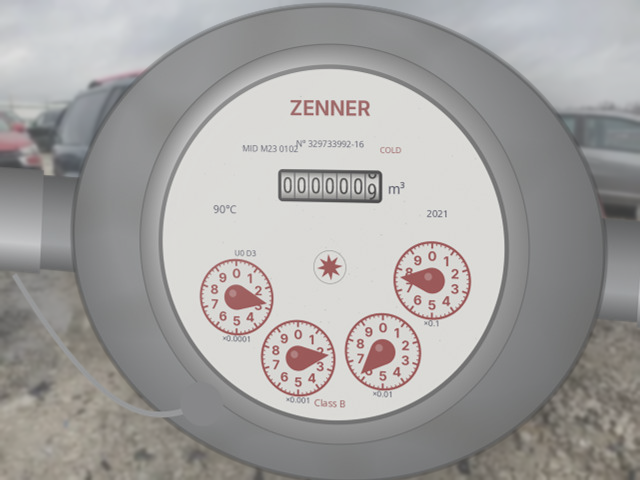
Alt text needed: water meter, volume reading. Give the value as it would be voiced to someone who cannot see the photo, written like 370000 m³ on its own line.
8.7622 m³
